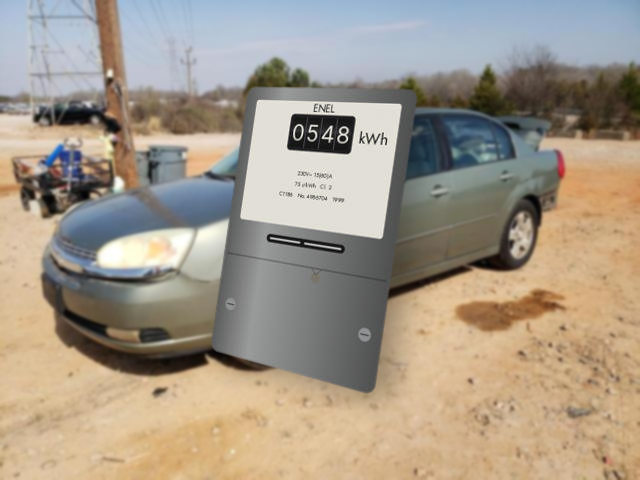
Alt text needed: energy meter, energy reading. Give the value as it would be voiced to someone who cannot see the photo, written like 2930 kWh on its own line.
548 kWh
